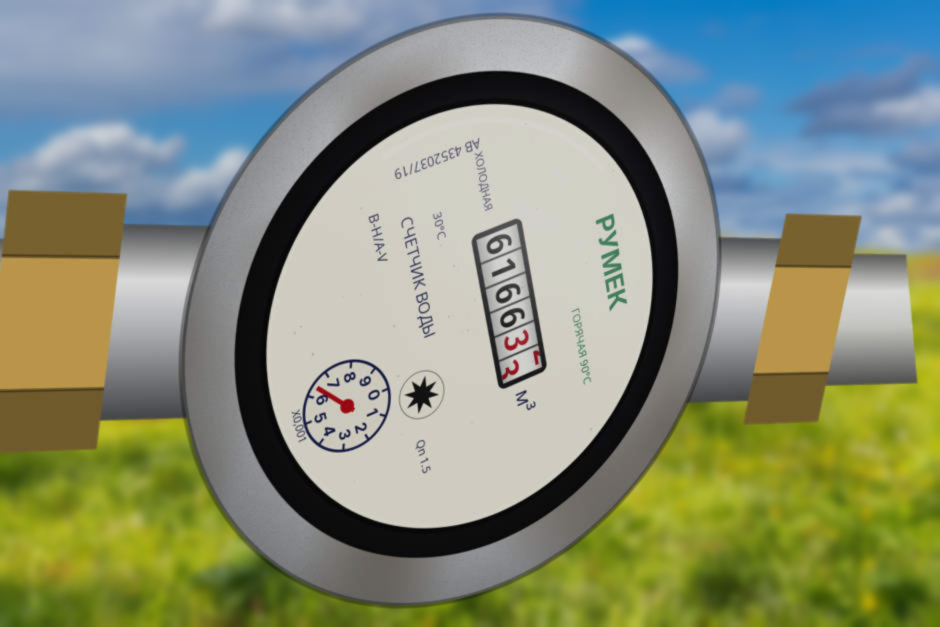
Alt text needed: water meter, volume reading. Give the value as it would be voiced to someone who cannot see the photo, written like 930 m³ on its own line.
6166.326 m³
